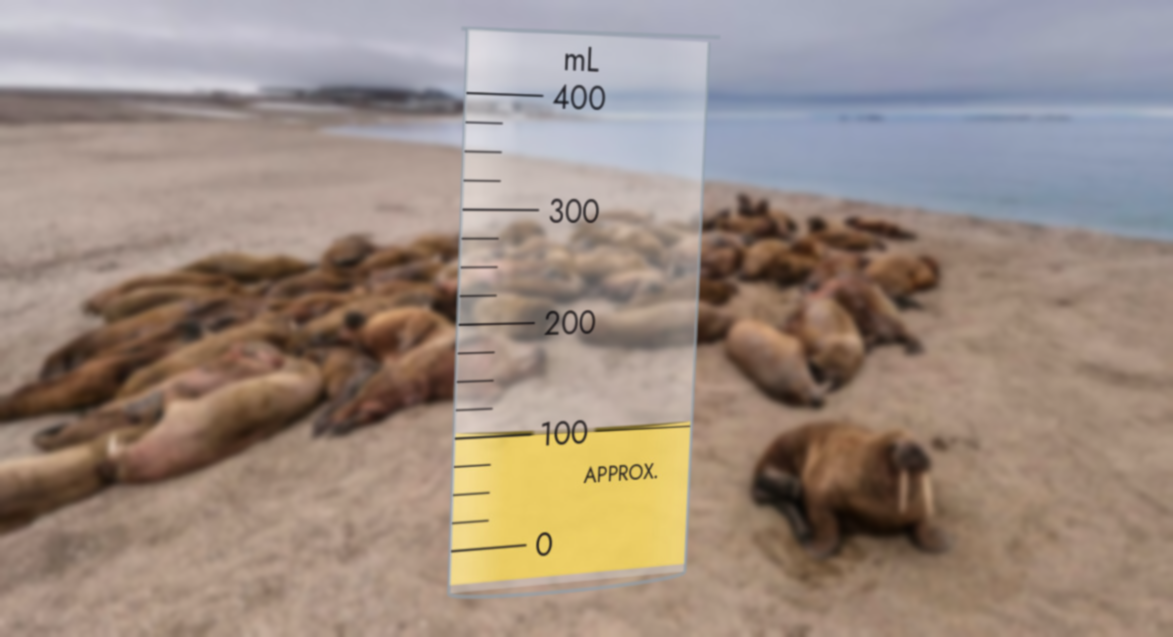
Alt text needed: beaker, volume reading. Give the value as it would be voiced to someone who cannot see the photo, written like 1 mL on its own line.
100 mL
